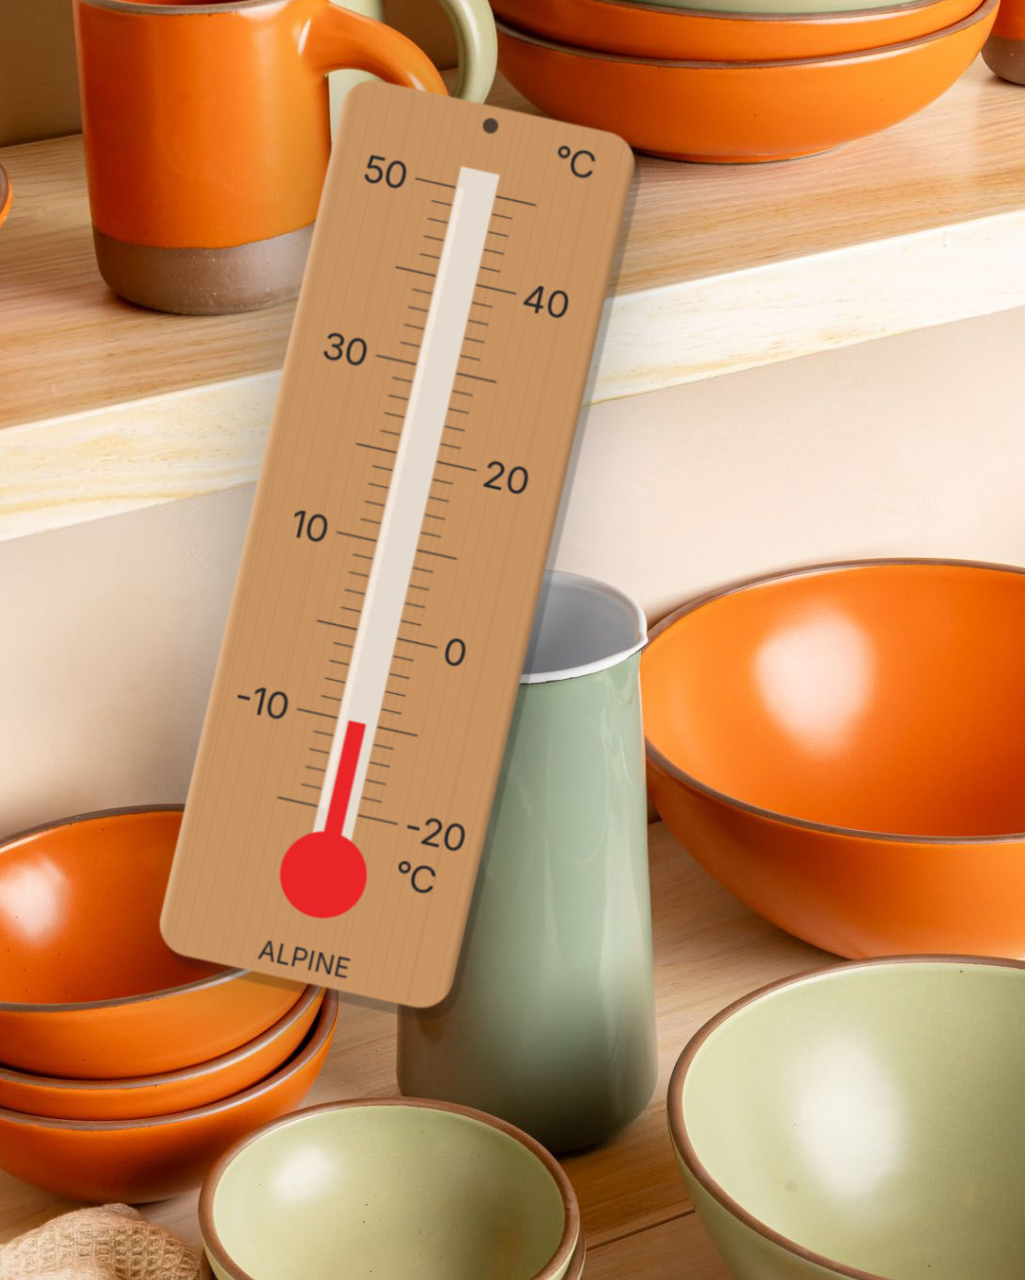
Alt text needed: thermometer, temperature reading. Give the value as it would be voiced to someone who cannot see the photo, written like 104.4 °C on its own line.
-10 °C
